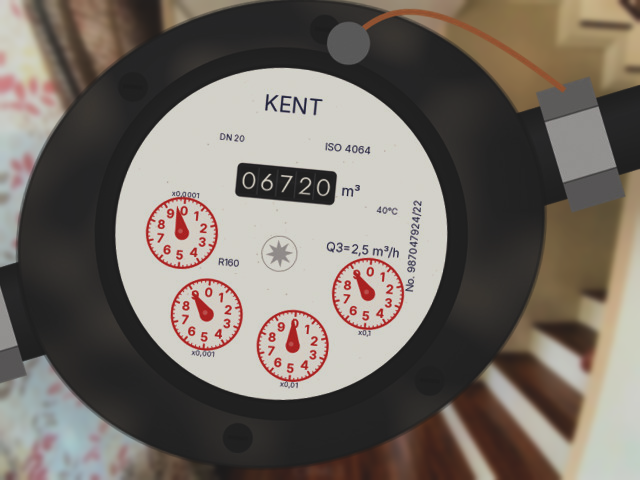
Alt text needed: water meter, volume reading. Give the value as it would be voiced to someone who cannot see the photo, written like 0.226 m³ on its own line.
6720.8989 m³
